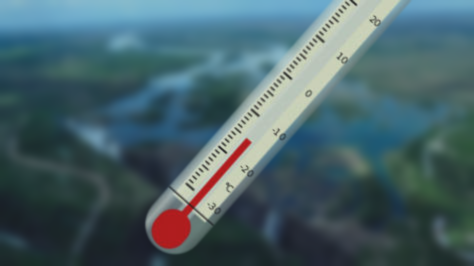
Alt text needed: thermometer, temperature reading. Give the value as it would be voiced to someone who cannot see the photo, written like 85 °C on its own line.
-15 °C
